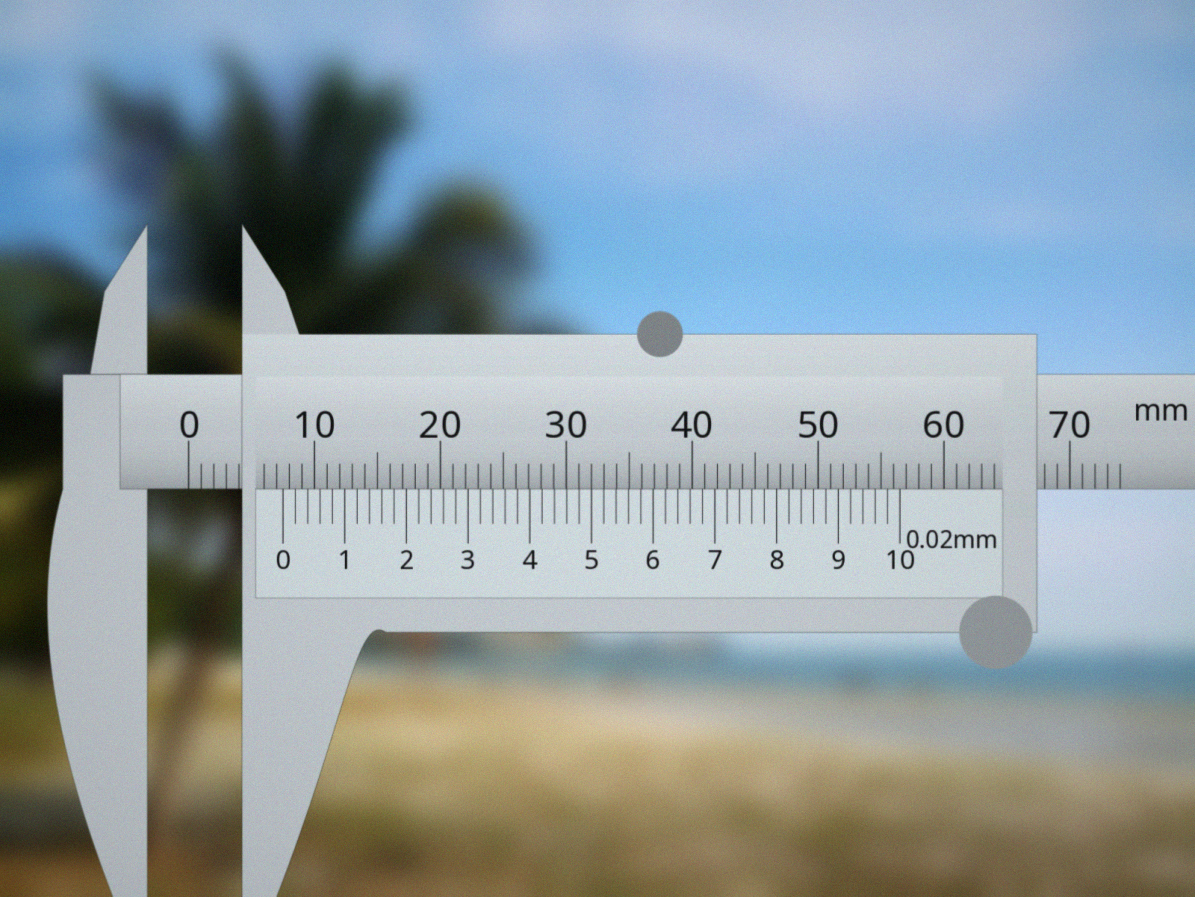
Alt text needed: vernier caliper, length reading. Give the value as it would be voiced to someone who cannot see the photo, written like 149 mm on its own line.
7.5 mm
